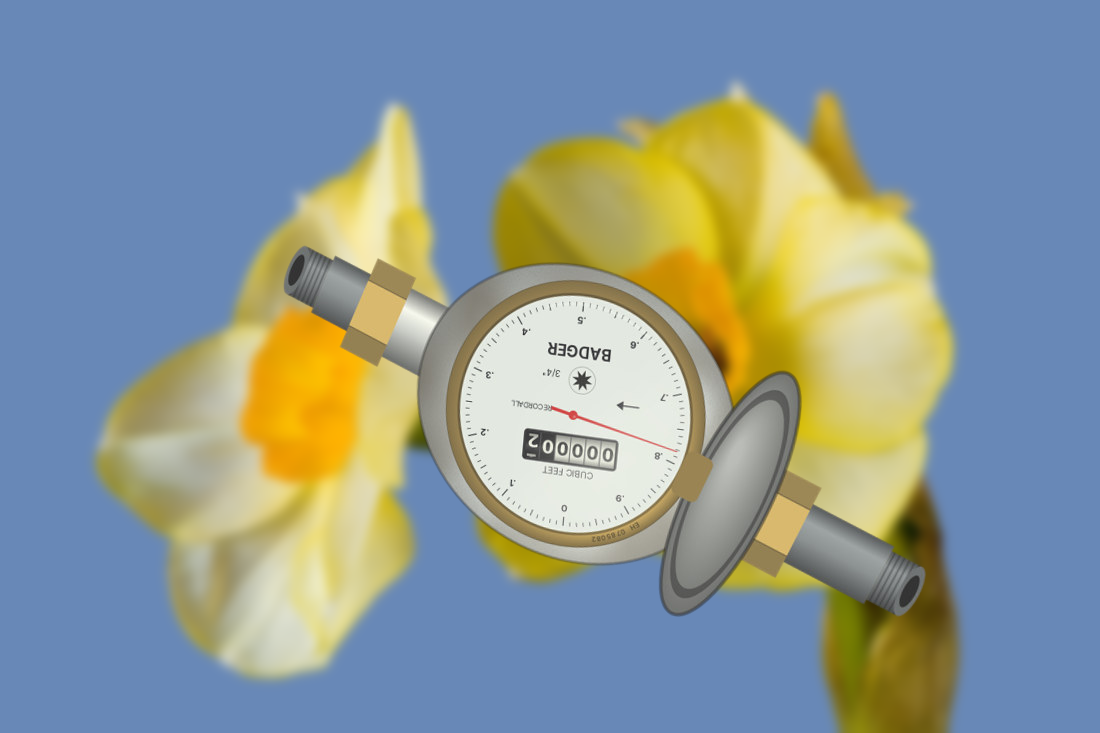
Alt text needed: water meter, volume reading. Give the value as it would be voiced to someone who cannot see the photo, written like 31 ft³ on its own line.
1.78 ft³
